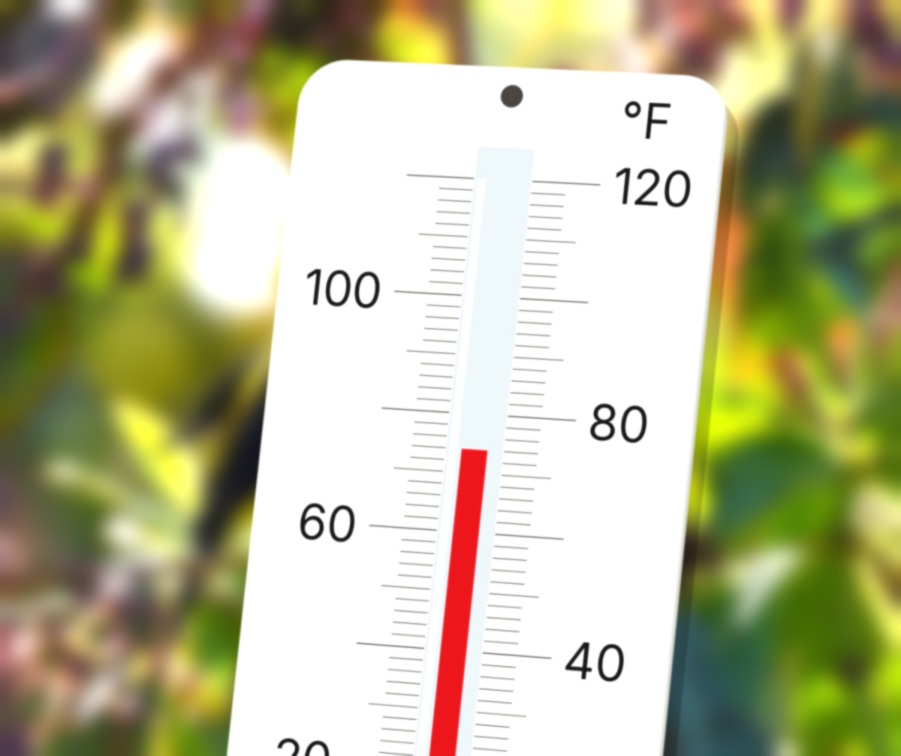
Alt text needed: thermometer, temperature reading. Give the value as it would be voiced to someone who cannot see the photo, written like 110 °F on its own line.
74 °F
